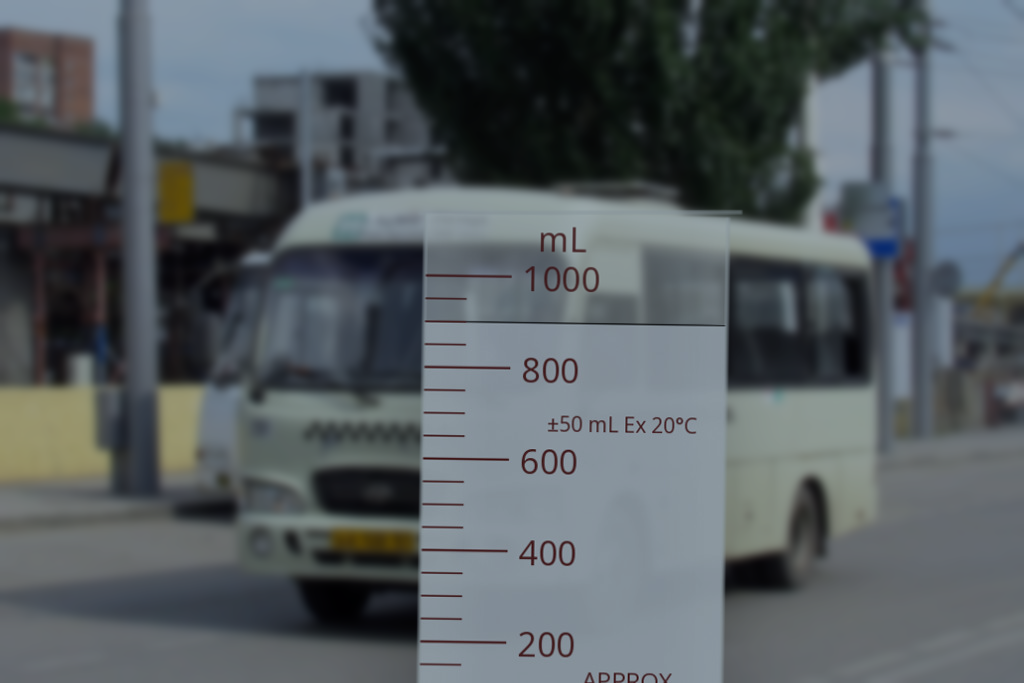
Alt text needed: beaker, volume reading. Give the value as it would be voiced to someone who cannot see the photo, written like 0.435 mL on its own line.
900 mL
